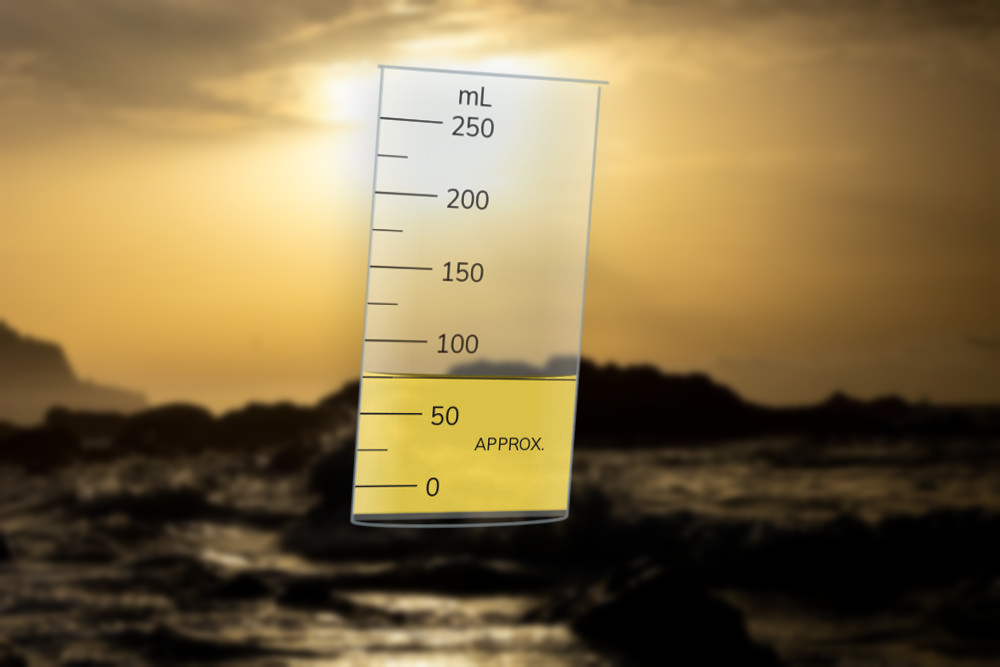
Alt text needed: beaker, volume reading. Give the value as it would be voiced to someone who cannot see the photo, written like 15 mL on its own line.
75 mL
